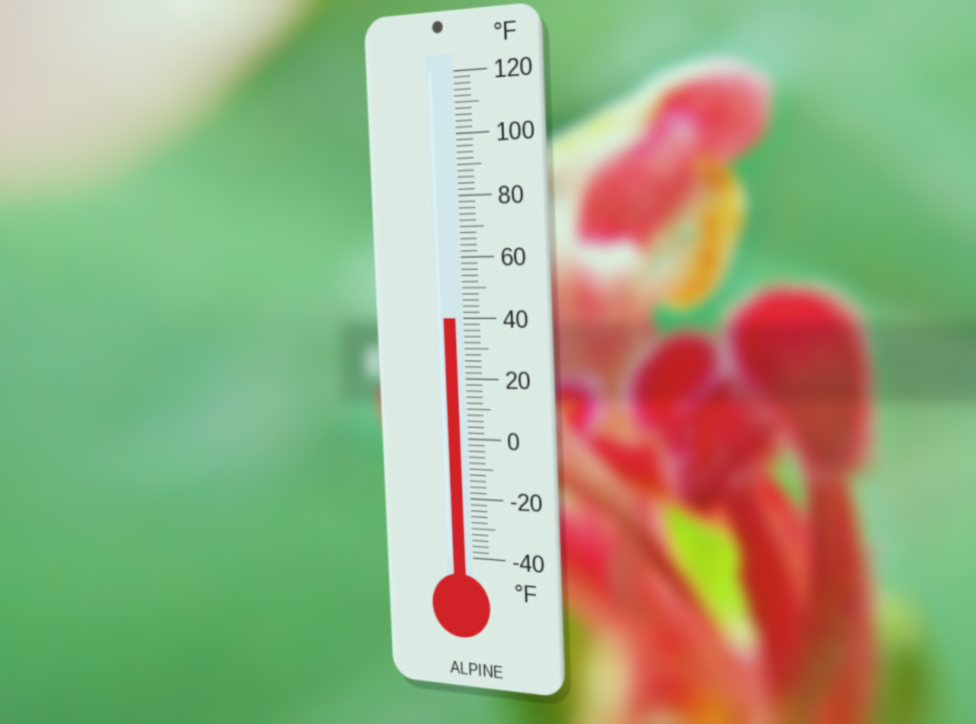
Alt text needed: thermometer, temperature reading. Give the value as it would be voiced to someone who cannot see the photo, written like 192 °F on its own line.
40 °F
